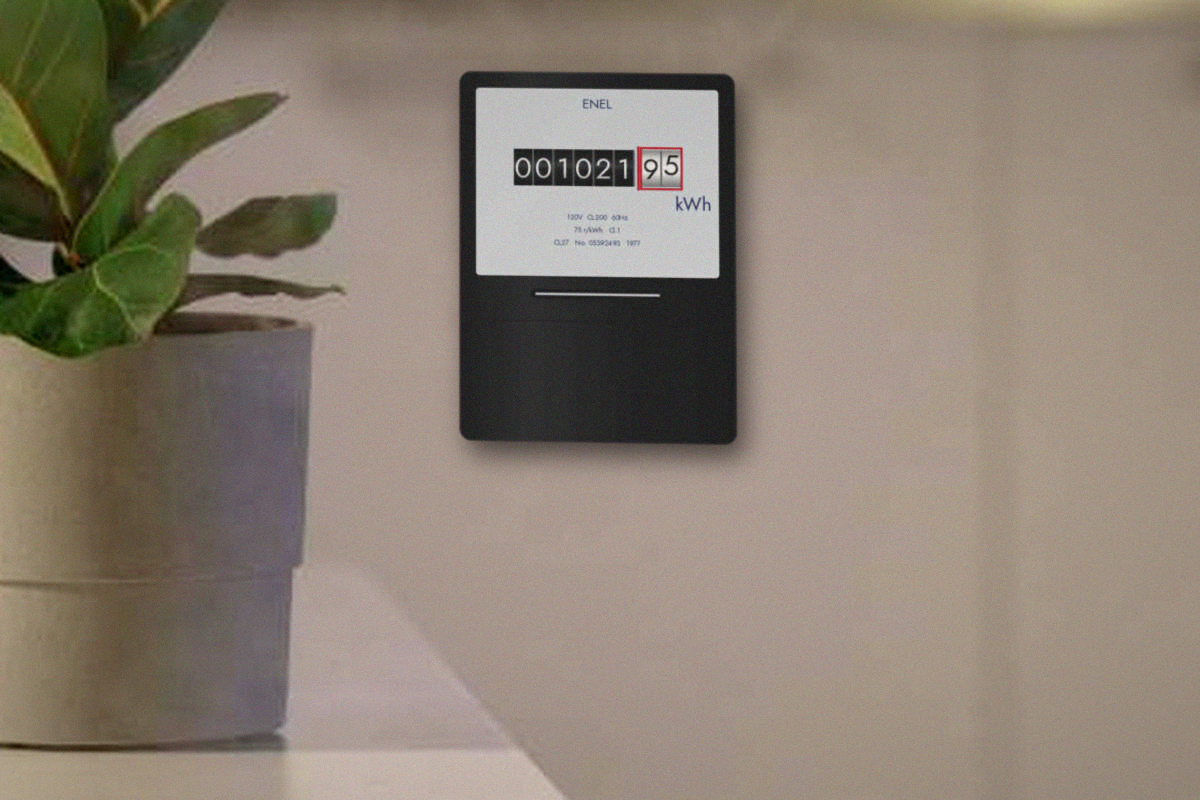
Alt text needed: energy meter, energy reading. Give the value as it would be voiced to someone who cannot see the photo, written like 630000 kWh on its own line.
1021.95 kWh
